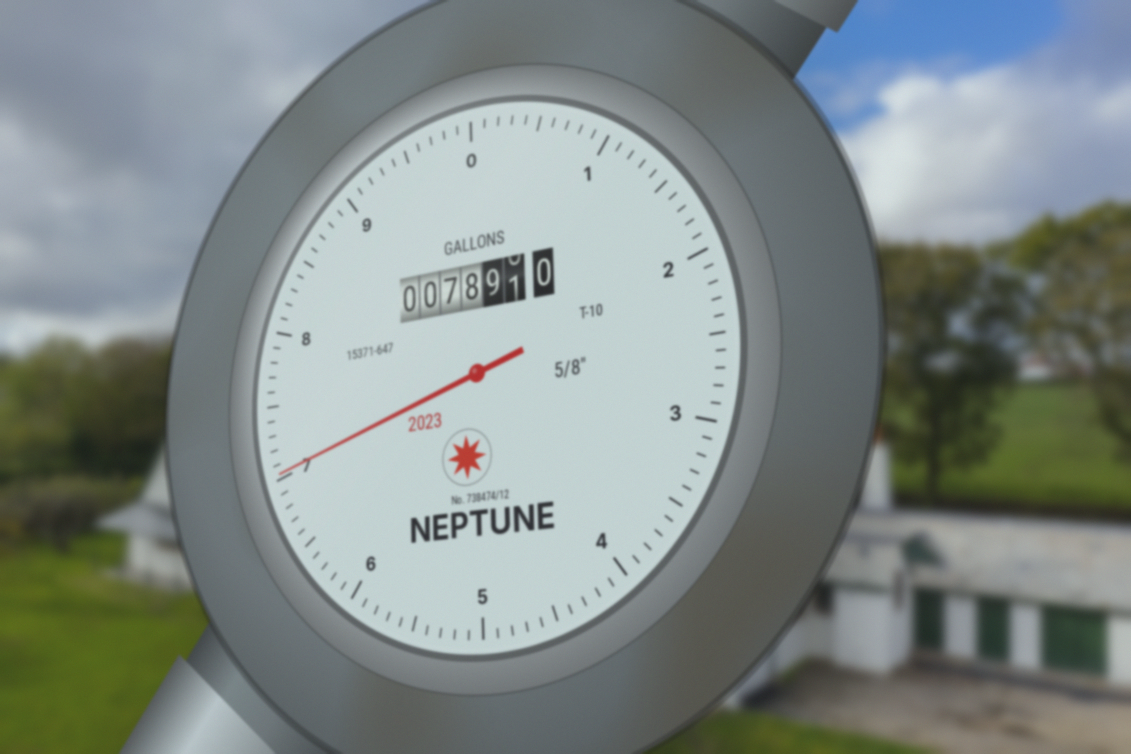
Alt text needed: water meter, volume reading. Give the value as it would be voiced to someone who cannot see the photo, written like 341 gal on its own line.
78907.0 gal
